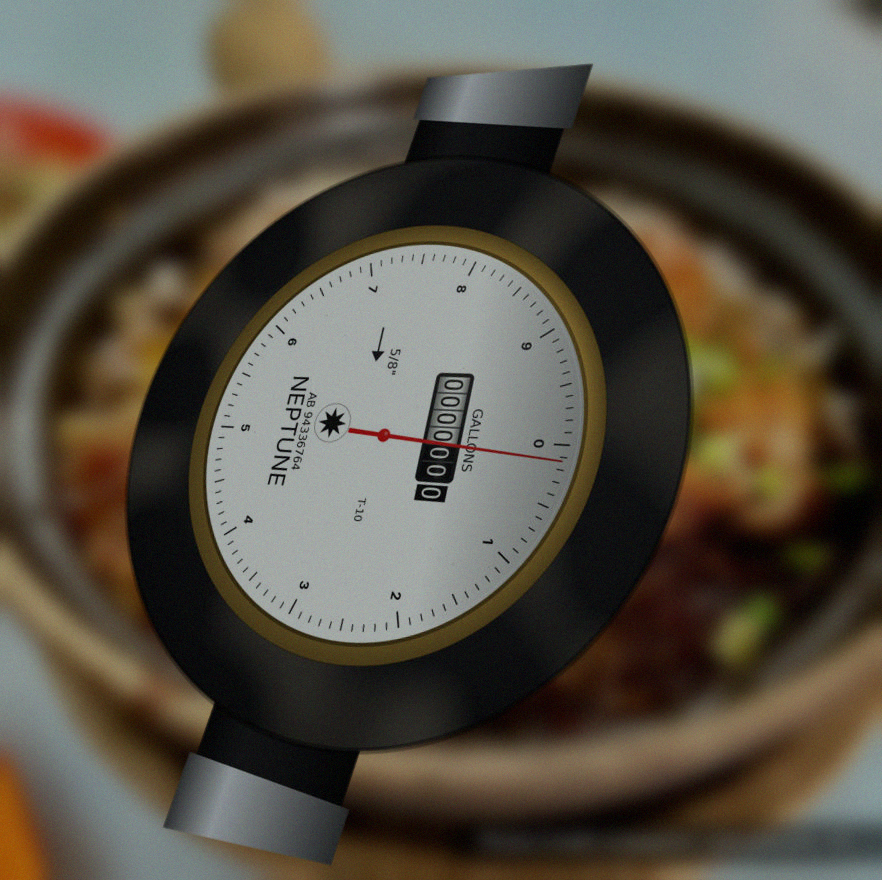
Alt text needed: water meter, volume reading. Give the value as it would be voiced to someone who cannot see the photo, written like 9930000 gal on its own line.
0.1 gal
